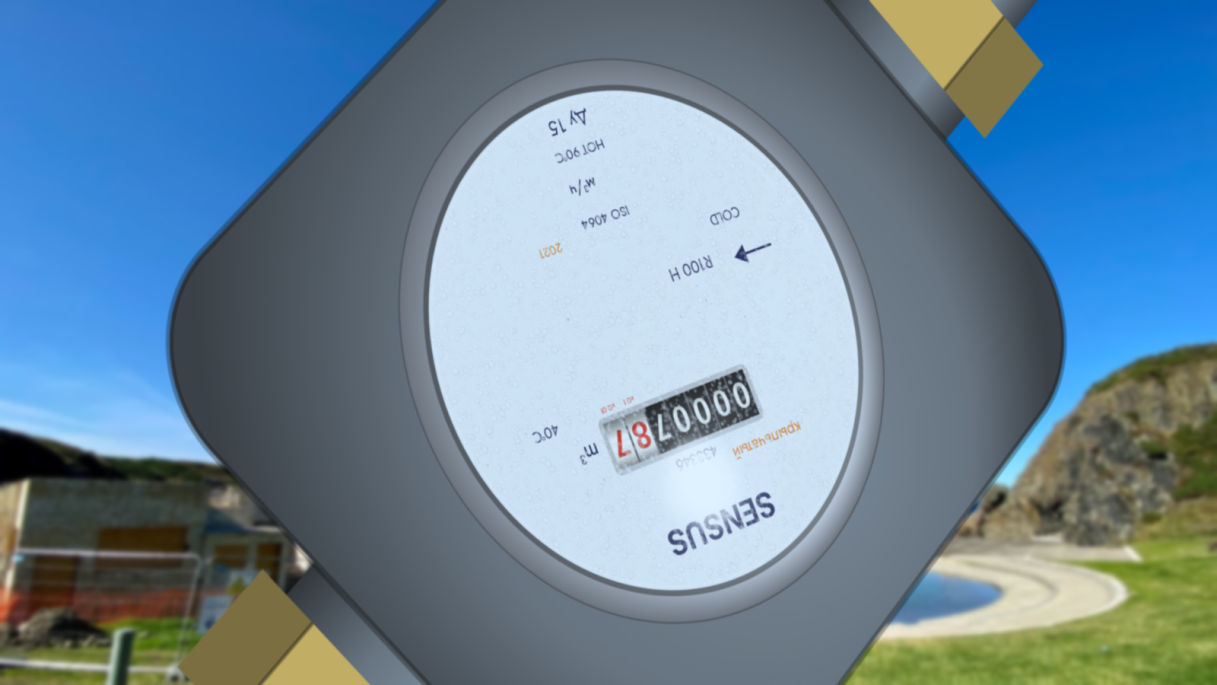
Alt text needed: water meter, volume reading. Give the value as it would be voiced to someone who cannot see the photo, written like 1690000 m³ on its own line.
7.87 m³
